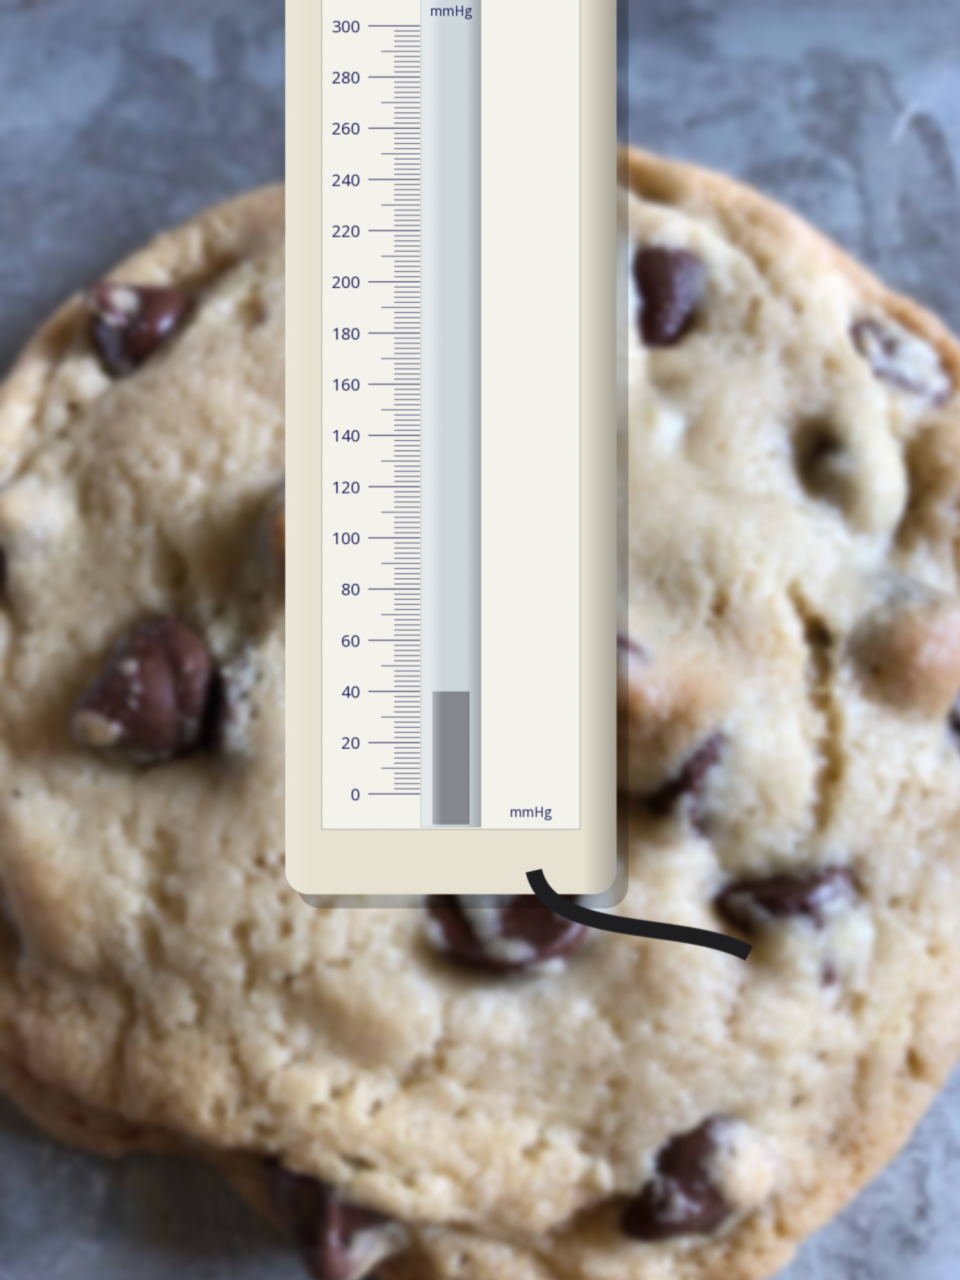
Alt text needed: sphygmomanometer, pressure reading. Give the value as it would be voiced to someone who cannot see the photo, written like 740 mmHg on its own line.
40 mmHg
